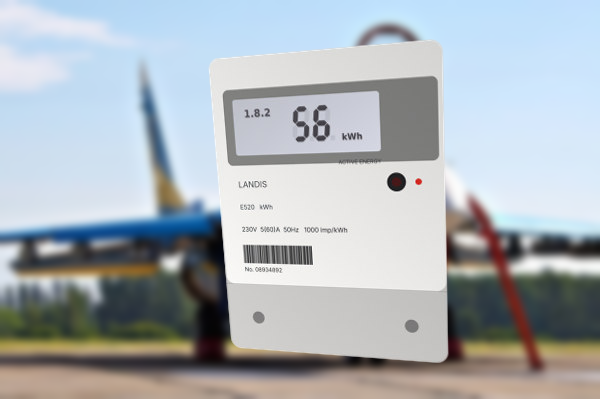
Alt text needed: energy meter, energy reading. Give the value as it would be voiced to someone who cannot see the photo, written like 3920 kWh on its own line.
56 kWh
